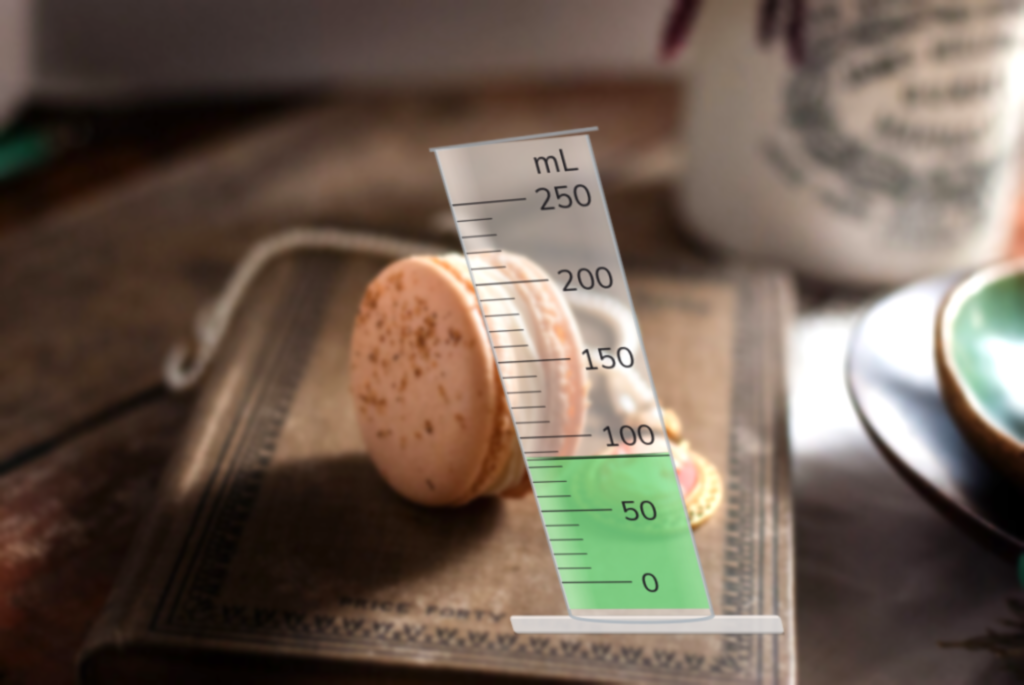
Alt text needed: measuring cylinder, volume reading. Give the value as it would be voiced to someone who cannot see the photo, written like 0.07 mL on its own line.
85 mL
